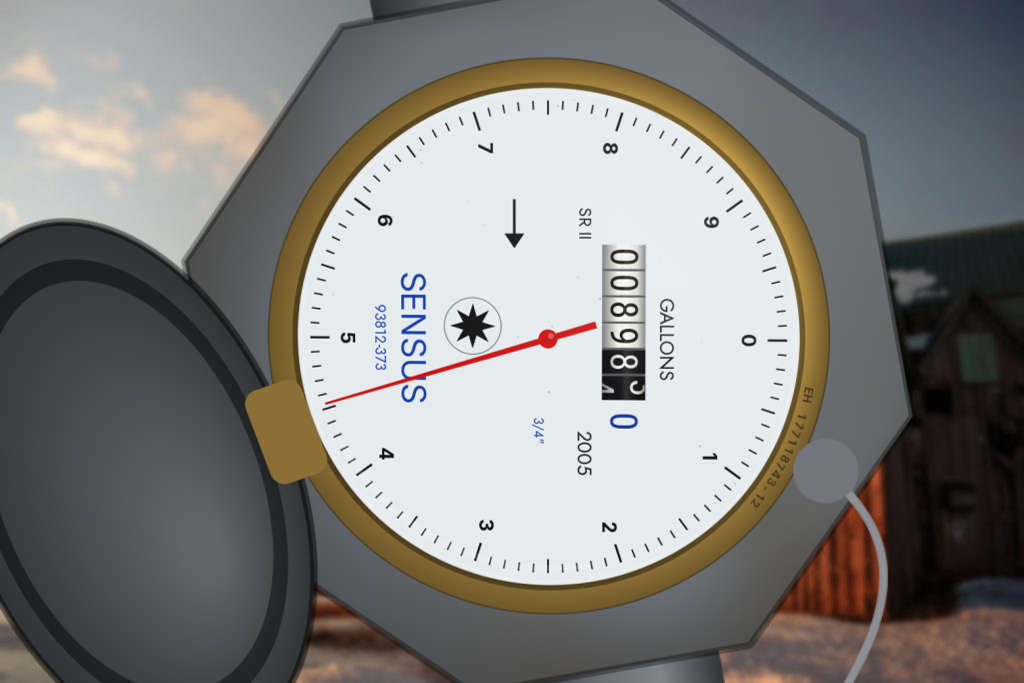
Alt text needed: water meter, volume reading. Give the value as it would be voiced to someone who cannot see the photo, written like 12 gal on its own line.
89834.5 gal
